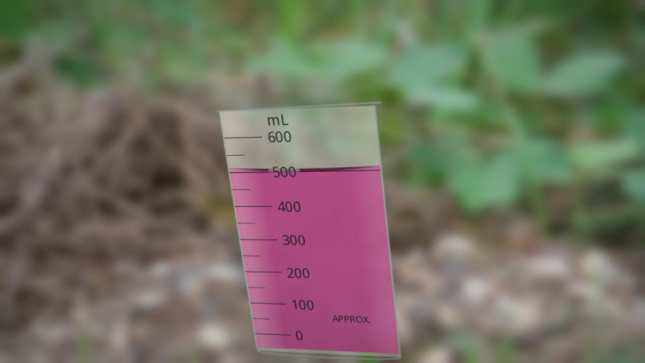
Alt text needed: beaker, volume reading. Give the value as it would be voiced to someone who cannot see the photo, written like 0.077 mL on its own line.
500 mL
